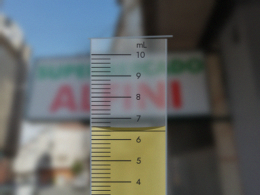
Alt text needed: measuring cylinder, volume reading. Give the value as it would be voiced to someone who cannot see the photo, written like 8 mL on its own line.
6.4 mL
